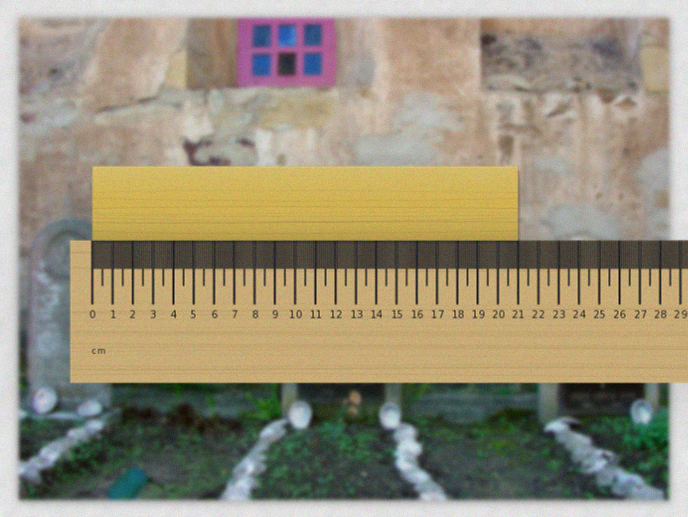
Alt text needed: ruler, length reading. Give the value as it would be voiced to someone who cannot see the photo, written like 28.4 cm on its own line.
21 cm
